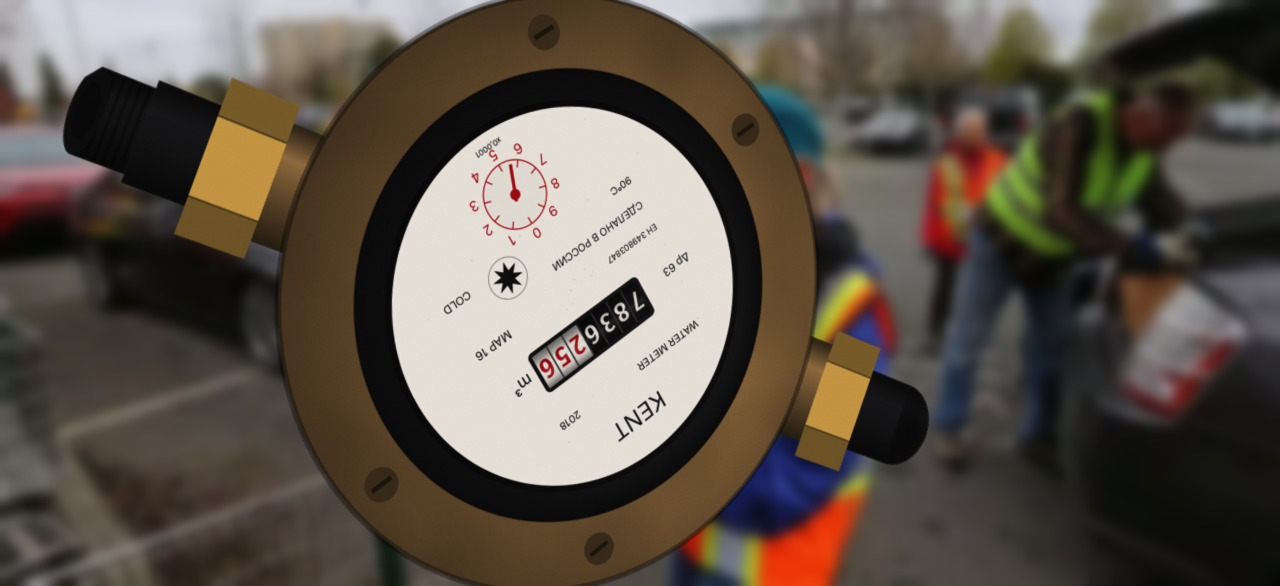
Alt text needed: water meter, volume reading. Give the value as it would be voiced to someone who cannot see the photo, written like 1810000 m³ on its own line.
7836.2565 m³
